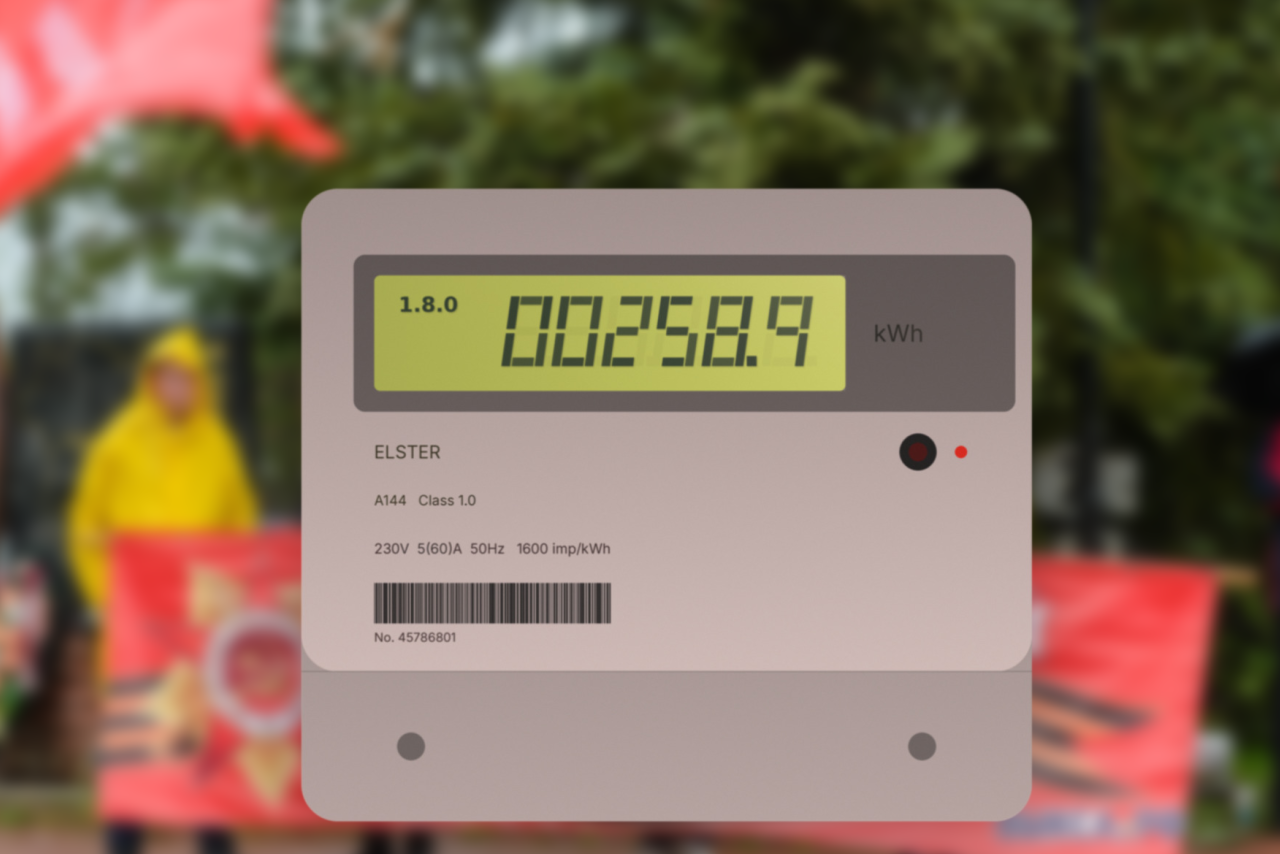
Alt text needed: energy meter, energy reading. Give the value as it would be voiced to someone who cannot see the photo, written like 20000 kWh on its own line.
258.9 kWh
